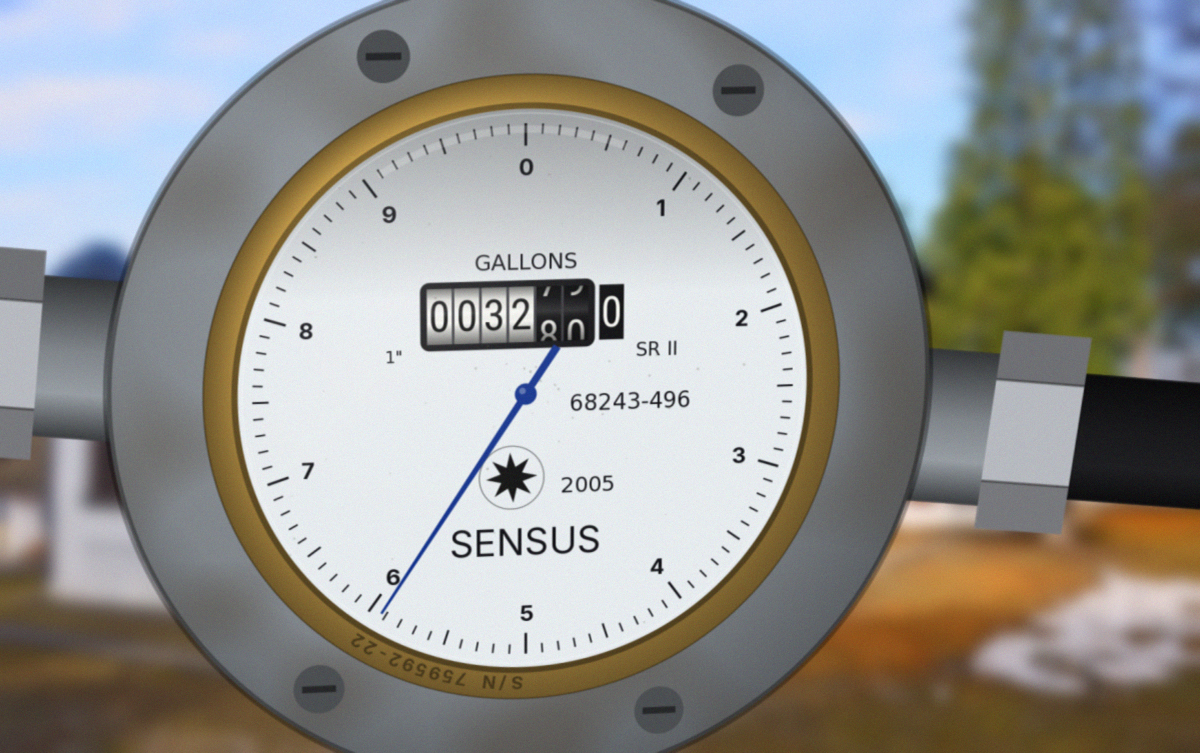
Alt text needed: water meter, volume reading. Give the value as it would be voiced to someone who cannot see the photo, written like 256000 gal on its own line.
32795.9 gal
